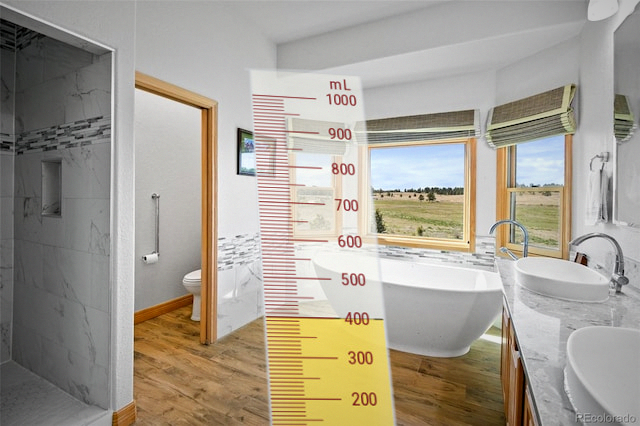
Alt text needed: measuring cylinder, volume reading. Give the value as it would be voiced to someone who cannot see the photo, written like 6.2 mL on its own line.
400 mL
